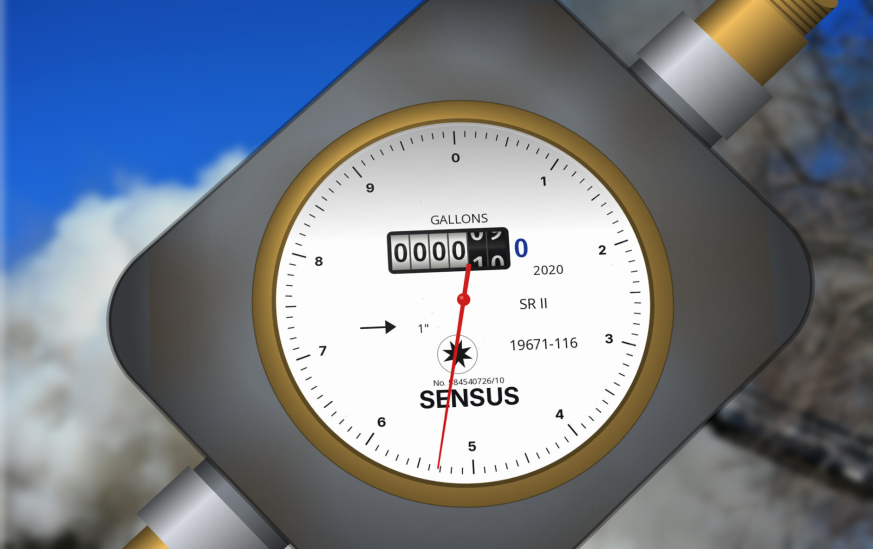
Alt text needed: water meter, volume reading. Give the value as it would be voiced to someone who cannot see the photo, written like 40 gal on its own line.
95.3 gal
